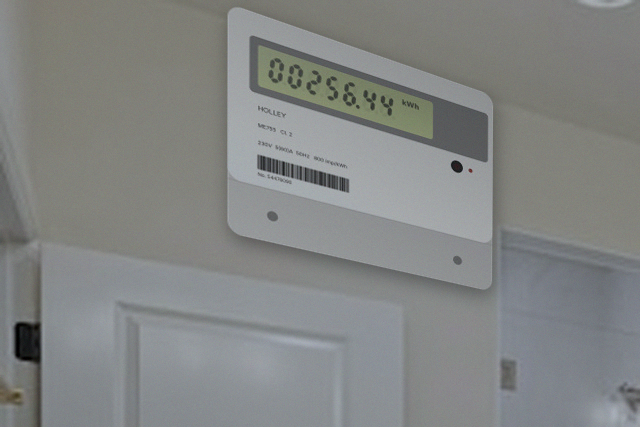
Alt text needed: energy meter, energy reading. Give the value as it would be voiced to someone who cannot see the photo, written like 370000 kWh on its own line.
256.44 kWh
